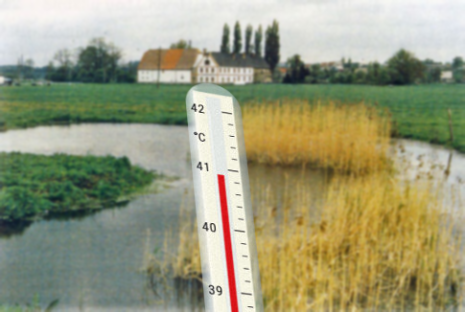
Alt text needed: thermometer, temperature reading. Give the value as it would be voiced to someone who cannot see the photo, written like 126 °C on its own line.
40.9 °C
